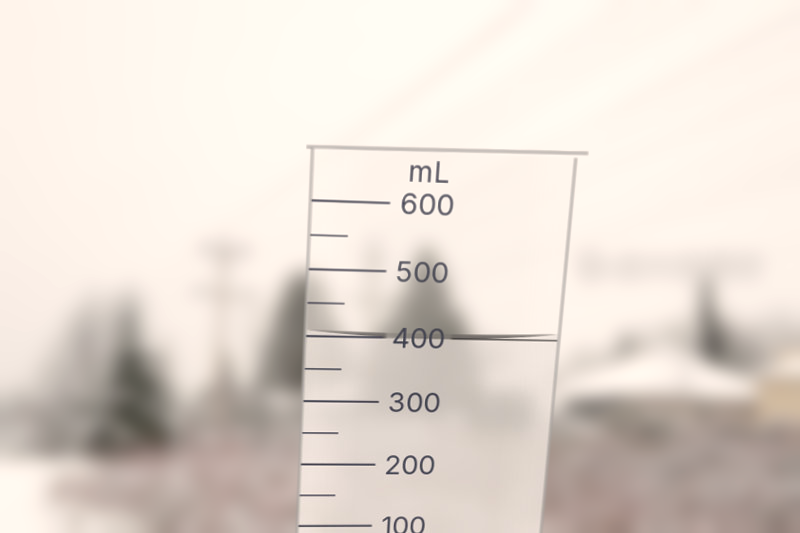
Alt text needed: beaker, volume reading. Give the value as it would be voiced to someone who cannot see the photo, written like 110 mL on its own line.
400 mL
